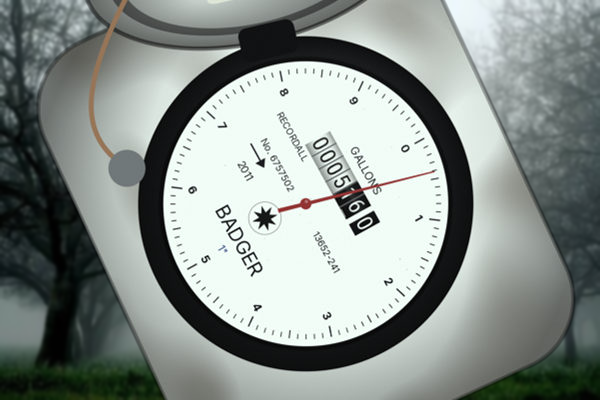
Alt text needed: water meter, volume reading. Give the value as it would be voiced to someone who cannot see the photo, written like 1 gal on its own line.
5160.4 gal
